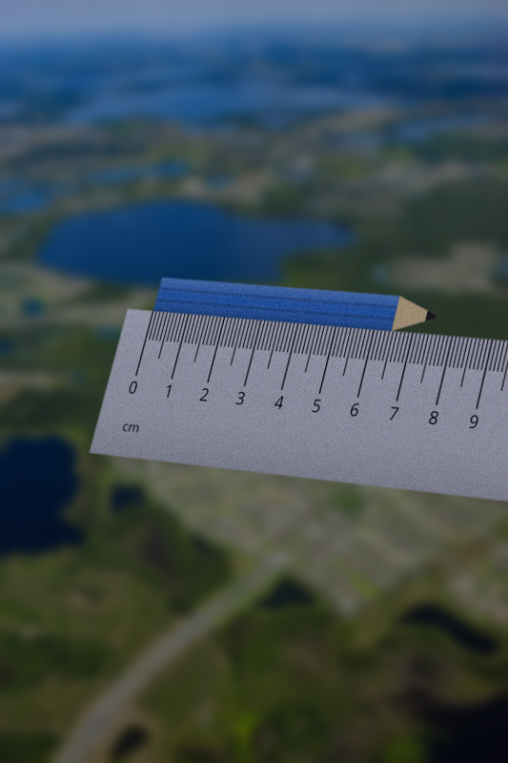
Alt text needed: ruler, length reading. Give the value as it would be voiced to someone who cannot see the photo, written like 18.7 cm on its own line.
7.5 cm
